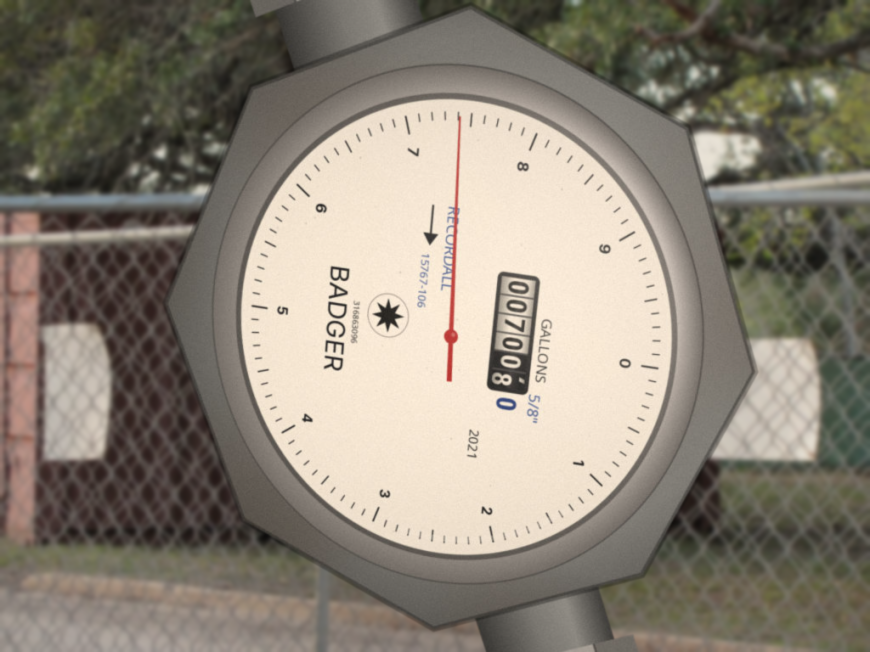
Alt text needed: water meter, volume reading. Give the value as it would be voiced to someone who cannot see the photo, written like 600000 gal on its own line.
70077.4 gal
